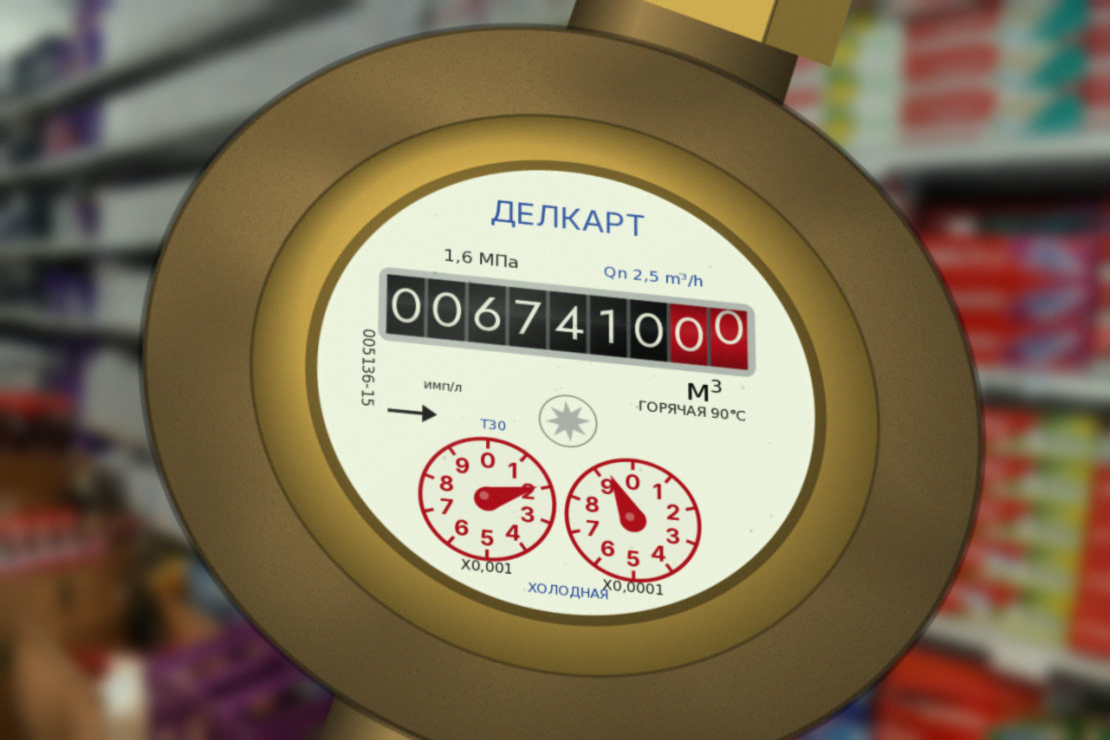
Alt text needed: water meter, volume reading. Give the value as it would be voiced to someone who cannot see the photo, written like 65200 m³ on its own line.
67410.0019 m³
